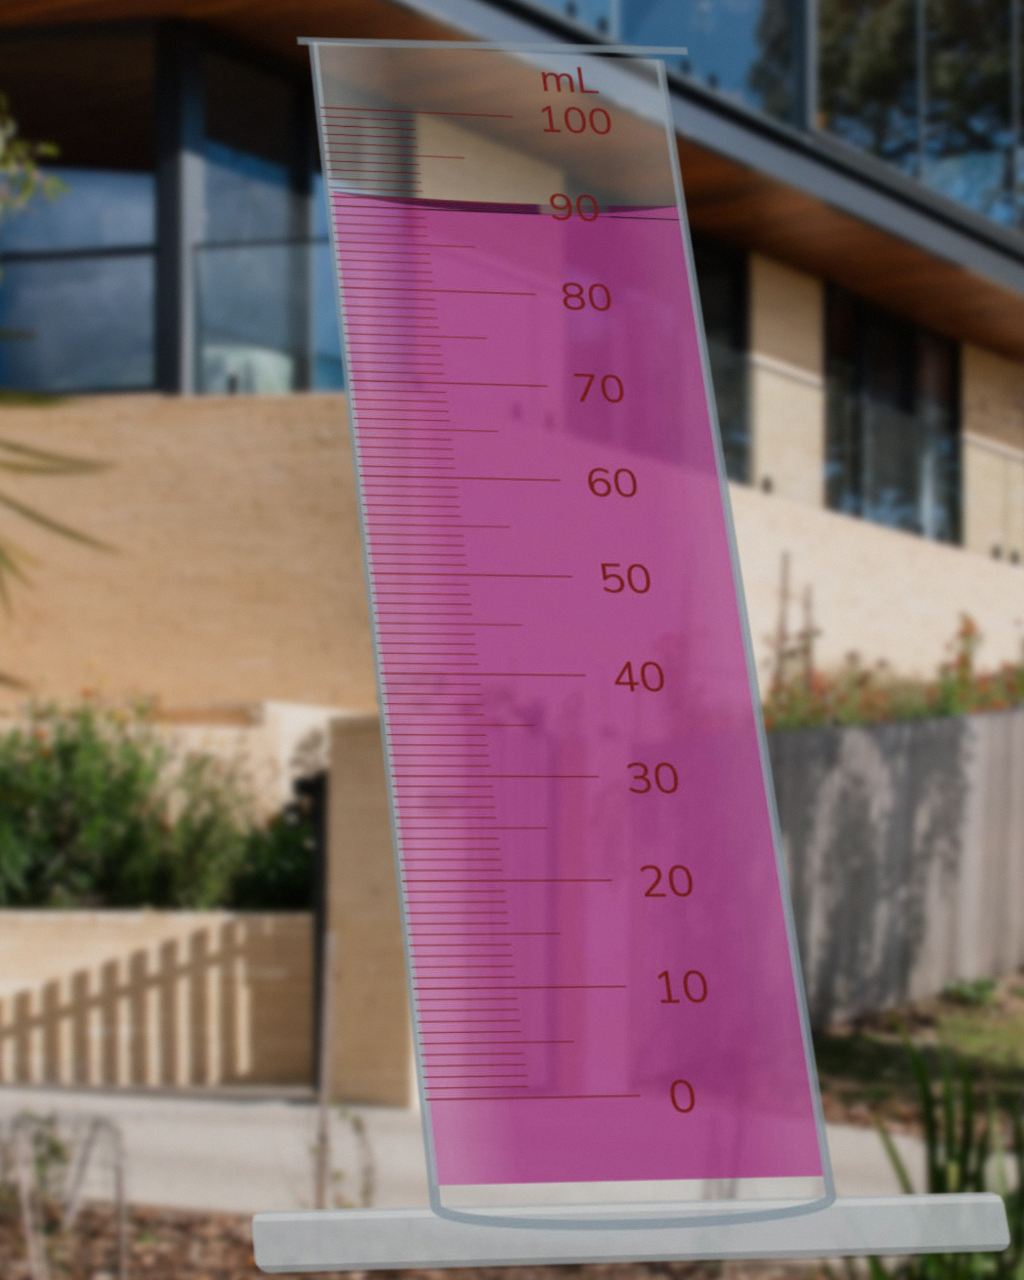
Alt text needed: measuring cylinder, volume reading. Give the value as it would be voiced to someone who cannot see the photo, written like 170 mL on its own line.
89 mL
